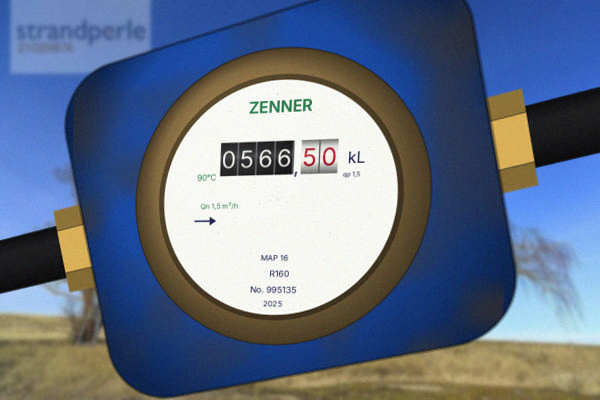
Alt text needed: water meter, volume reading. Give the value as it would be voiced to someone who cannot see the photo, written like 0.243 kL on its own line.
566.50 kL
